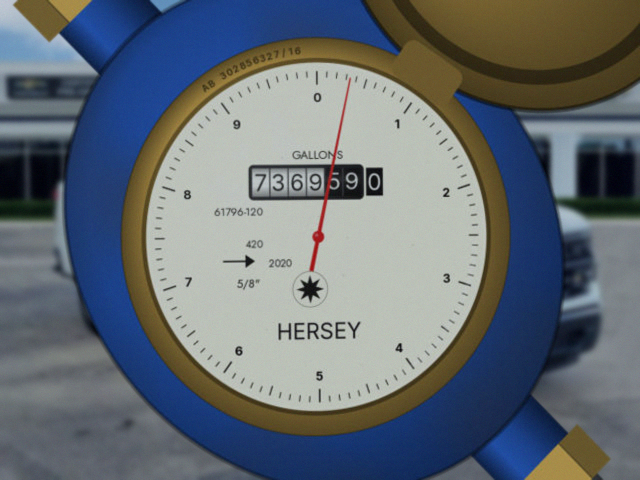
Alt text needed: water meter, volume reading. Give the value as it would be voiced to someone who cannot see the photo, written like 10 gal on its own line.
7369590.3 gal
